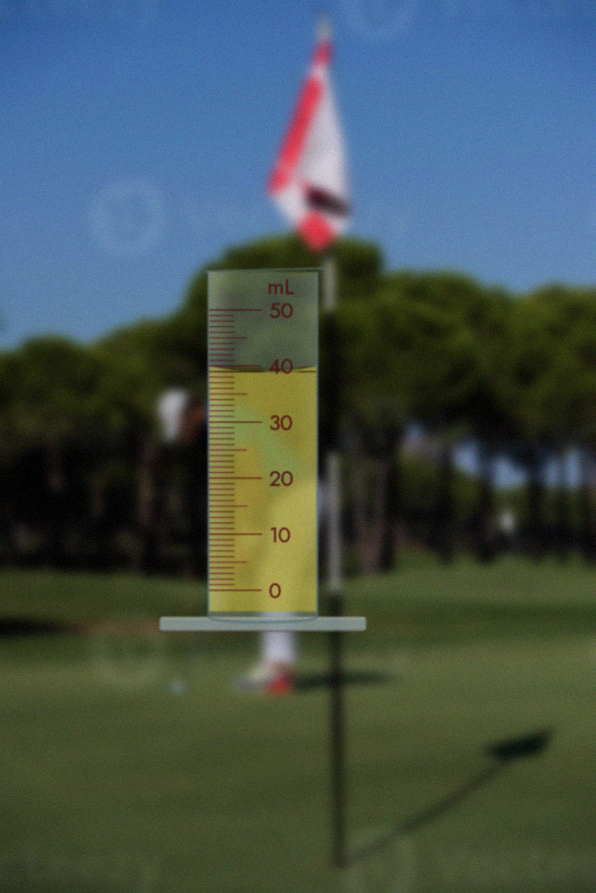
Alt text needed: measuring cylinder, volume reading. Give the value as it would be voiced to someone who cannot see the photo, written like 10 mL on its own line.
39 mL
